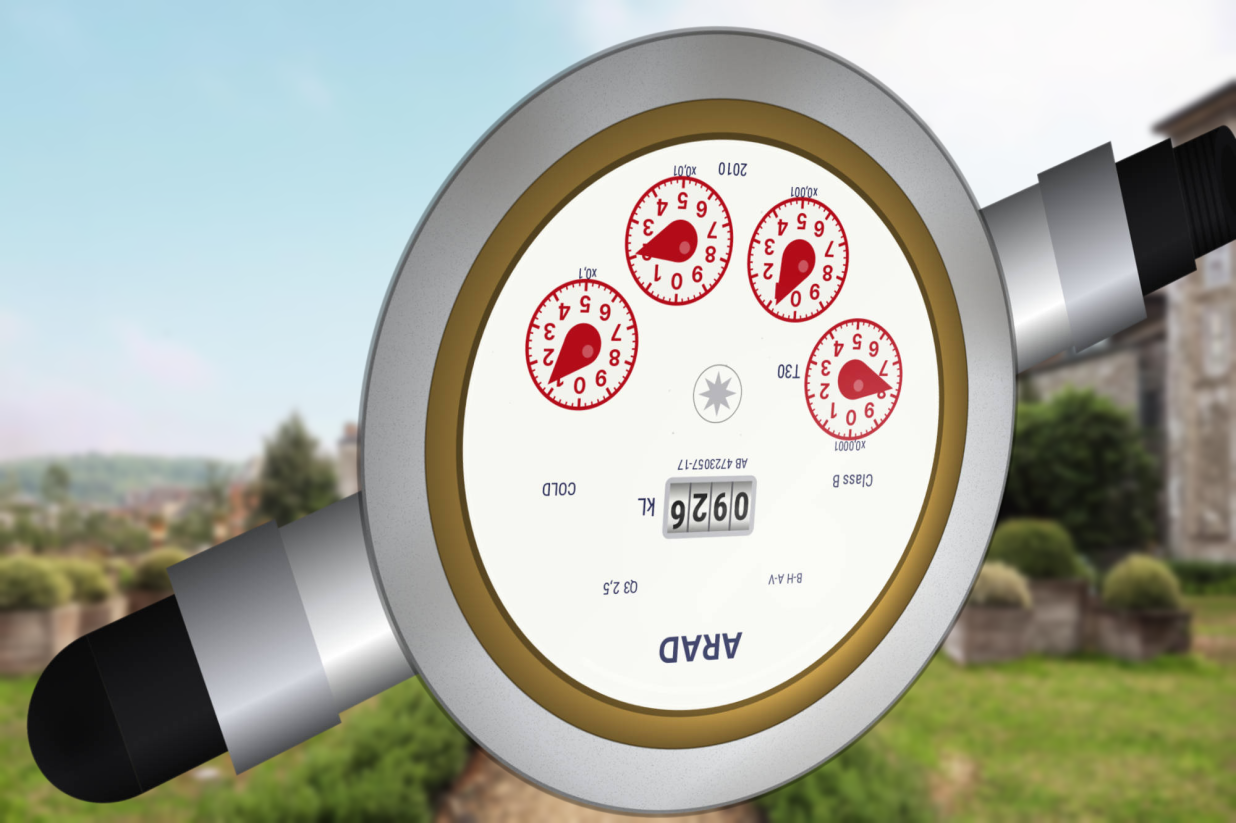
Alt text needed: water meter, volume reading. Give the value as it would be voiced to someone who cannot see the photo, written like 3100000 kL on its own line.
926.1207 kL
